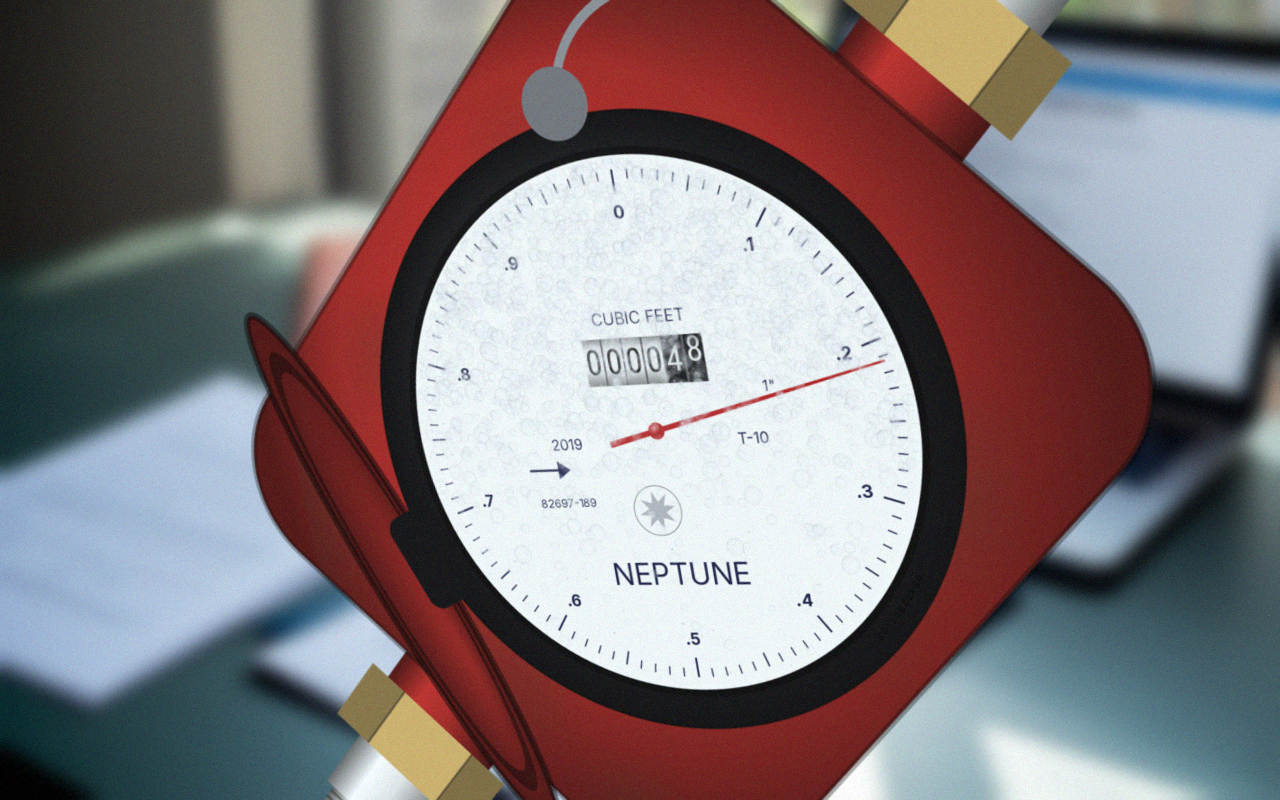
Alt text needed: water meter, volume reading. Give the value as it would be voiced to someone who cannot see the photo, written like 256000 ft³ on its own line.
48.21 ft³
